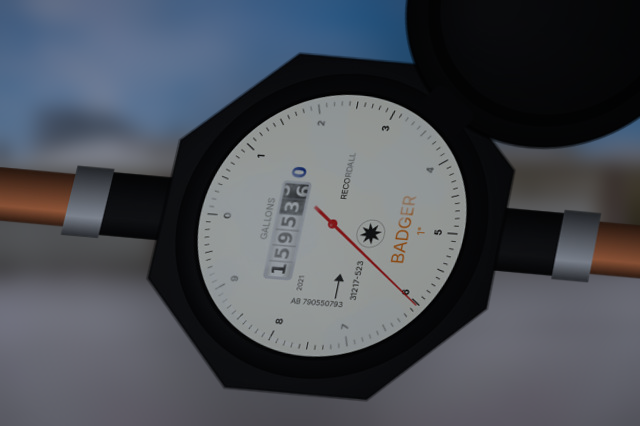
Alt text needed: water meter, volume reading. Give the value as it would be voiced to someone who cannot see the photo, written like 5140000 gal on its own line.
1595356.0 gal
